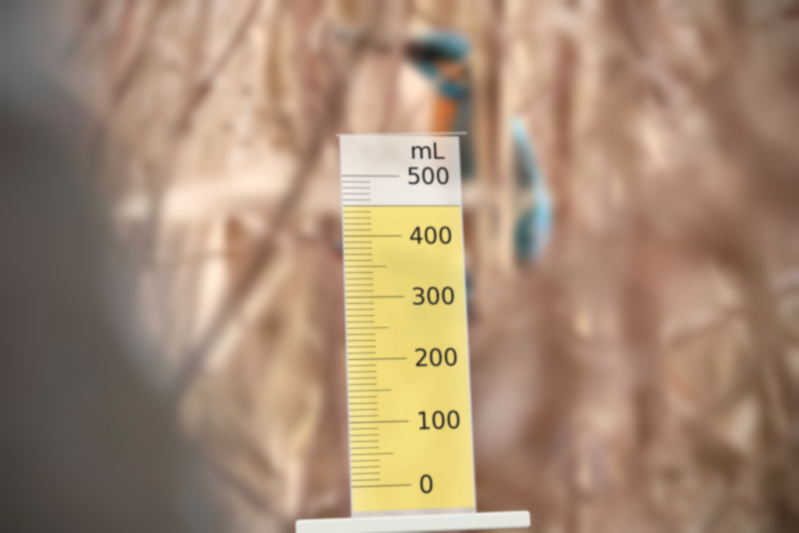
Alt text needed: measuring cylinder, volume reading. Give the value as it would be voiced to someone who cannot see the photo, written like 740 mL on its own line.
450 mL
